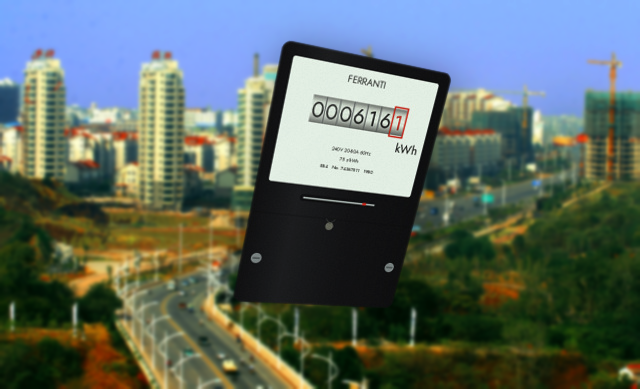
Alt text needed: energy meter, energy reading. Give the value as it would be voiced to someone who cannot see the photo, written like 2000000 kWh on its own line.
616.1 kWh
